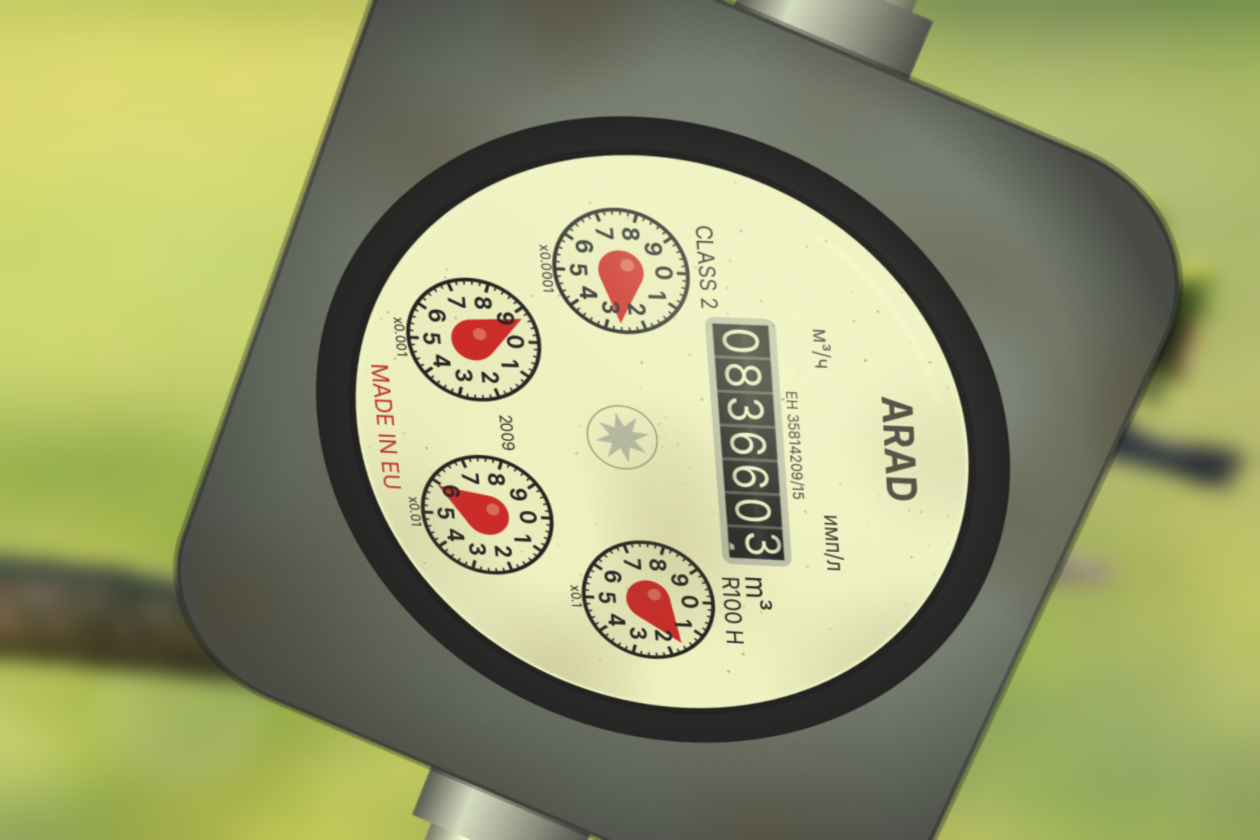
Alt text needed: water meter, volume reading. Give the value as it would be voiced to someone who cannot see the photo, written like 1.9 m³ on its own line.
836603.1592 m³
